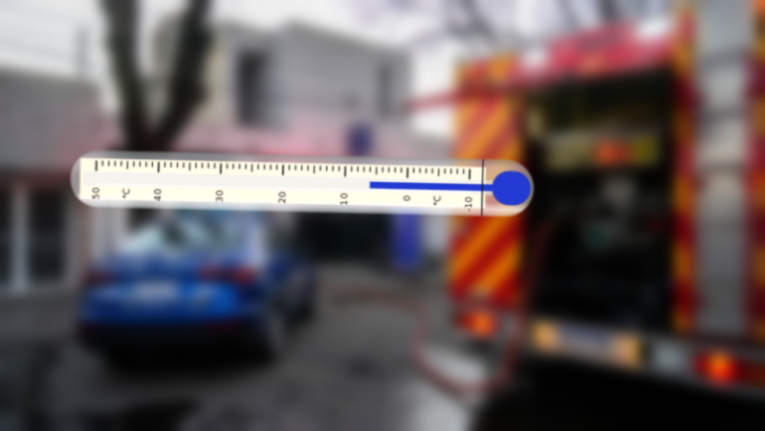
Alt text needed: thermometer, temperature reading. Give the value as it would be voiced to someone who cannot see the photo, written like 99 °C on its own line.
6 °C
